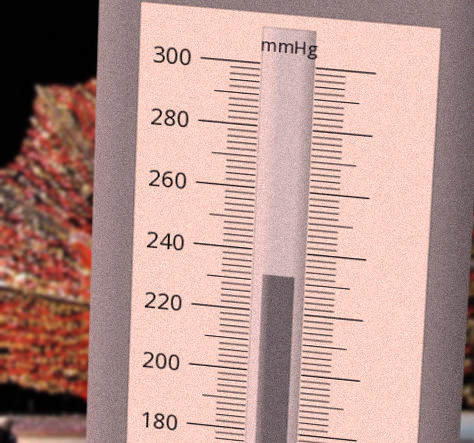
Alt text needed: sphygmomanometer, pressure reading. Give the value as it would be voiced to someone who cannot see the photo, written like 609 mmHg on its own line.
232 mmHg
